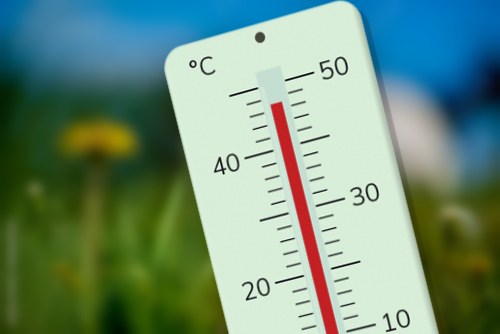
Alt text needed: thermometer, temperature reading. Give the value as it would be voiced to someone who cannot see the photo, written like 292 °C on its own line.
47 °C
